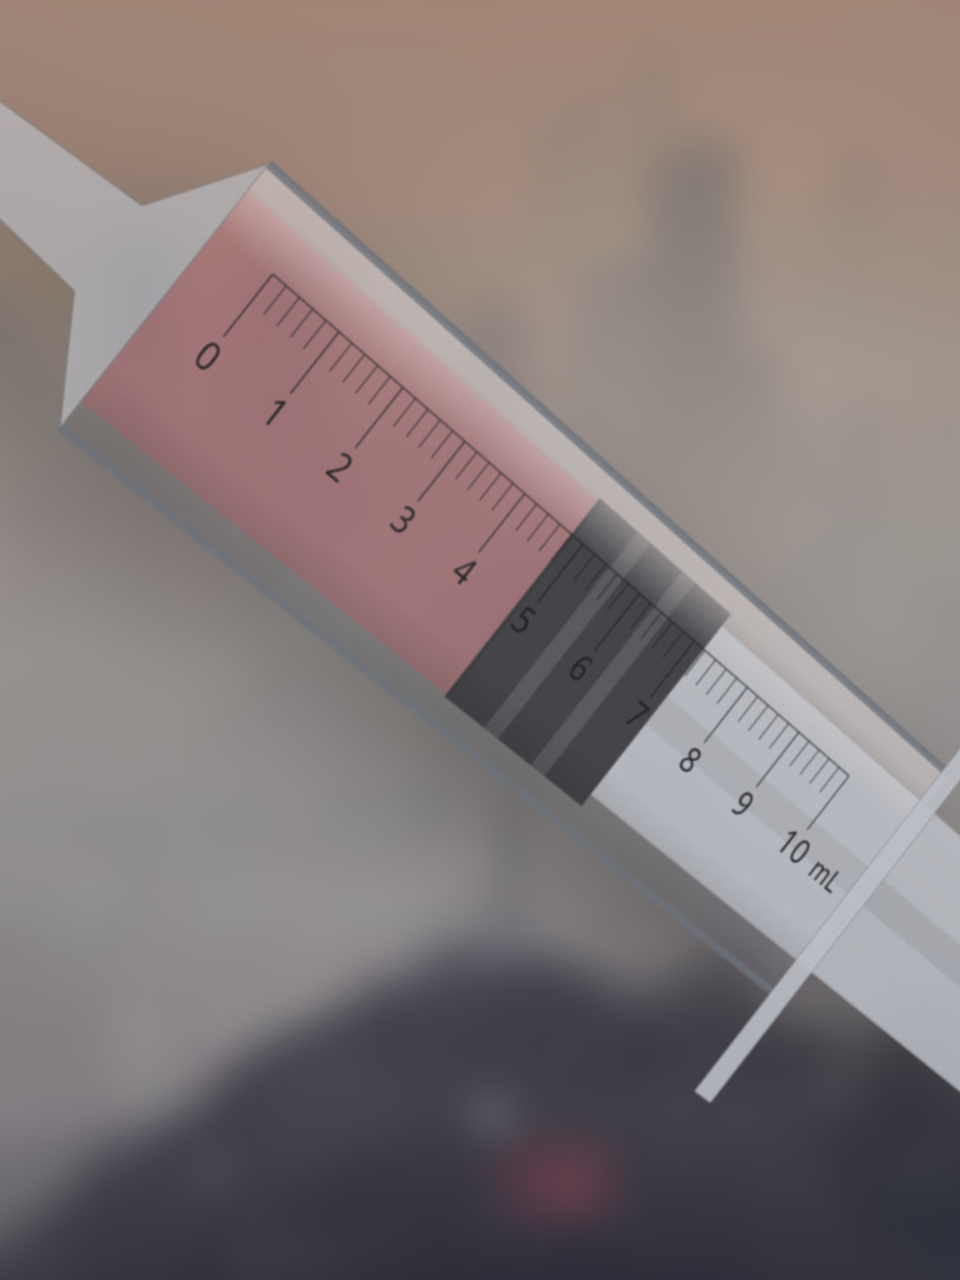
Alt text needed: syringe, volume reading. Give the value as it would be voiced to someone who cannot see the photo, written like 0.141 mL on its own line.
4.8 mL
